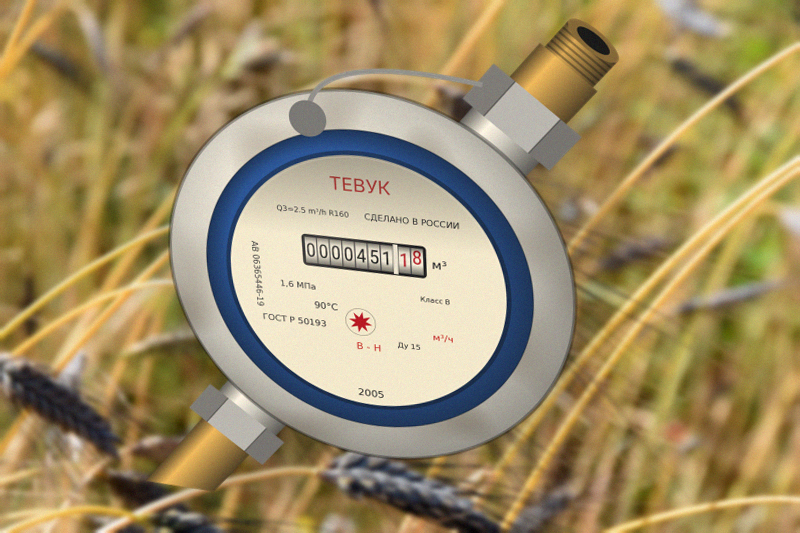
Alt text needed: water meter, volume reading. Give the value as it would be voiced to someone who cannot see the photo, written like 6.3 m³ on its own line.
451.18 m³
